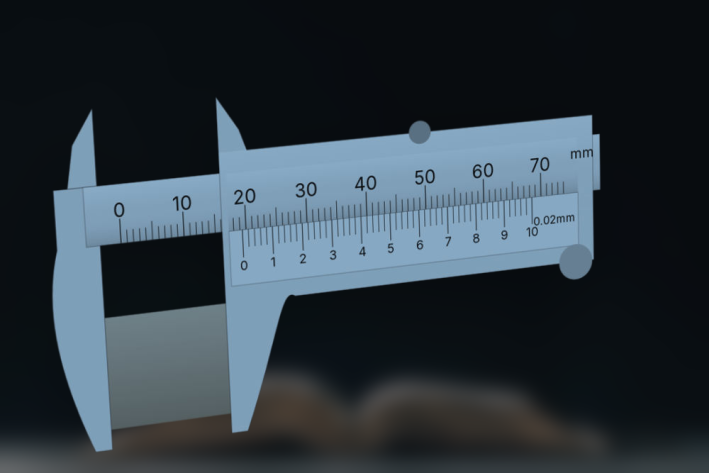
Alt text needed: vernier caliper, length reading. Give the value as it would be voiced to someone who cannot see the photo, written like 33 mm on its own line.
19.4 mm
